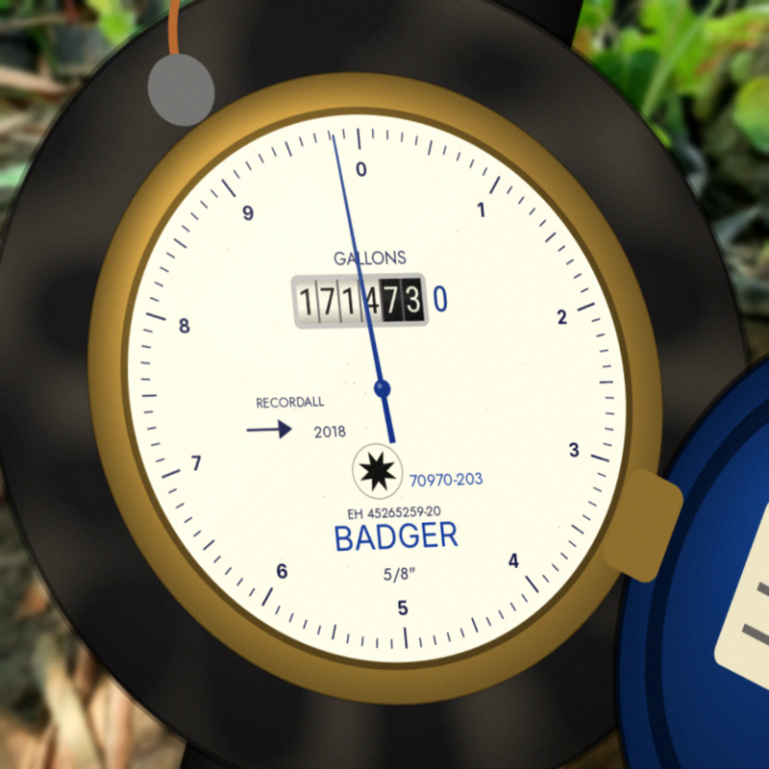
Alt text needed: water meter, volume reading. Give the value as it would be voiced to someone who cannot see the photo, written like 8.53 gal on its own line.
1714729.8 gal
